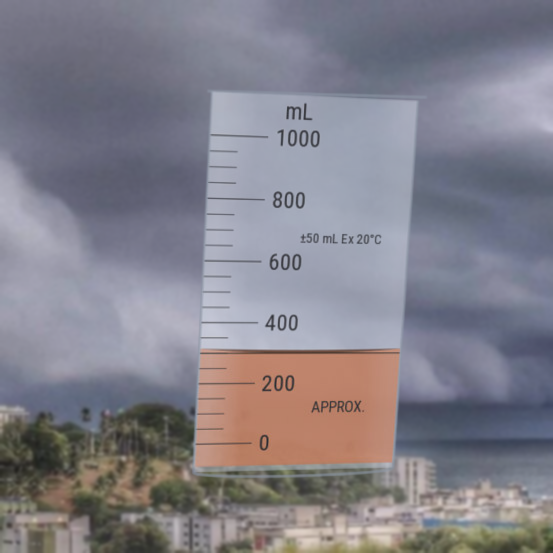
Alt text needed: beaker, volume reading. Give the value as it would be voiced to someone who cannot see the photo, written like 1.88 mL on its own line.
300 mL
